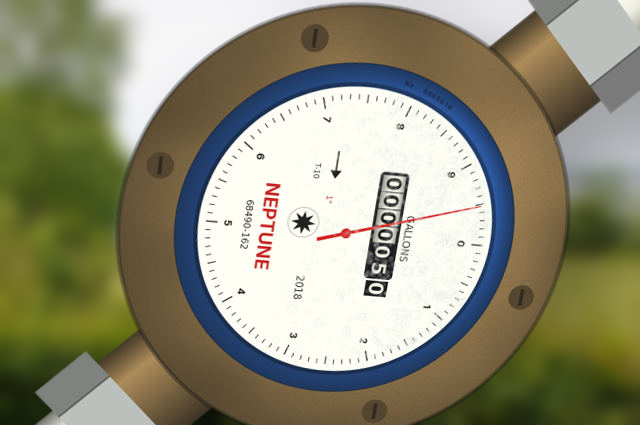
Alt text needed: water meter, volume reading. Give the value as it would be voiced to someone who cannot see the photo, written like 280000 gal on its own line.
49.5 gal
